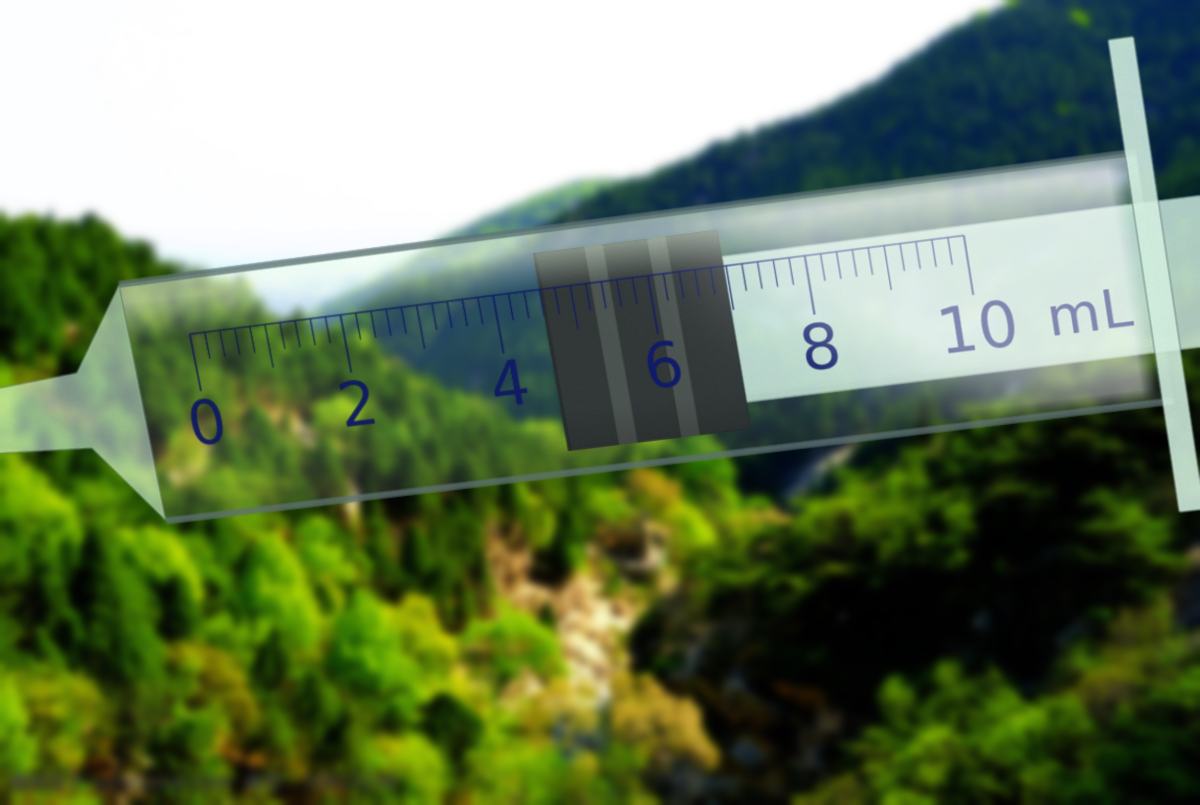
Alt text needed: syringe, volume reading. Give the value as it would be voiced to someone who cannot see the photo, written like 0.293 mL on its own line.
4.6 mL
